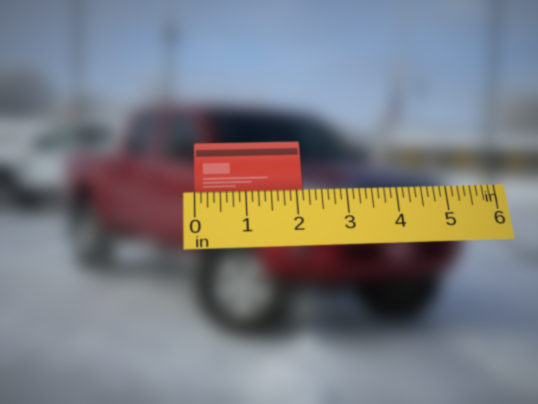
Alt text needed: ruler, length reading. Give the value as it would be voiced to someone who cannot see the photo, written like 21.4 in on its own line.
2.125 in
